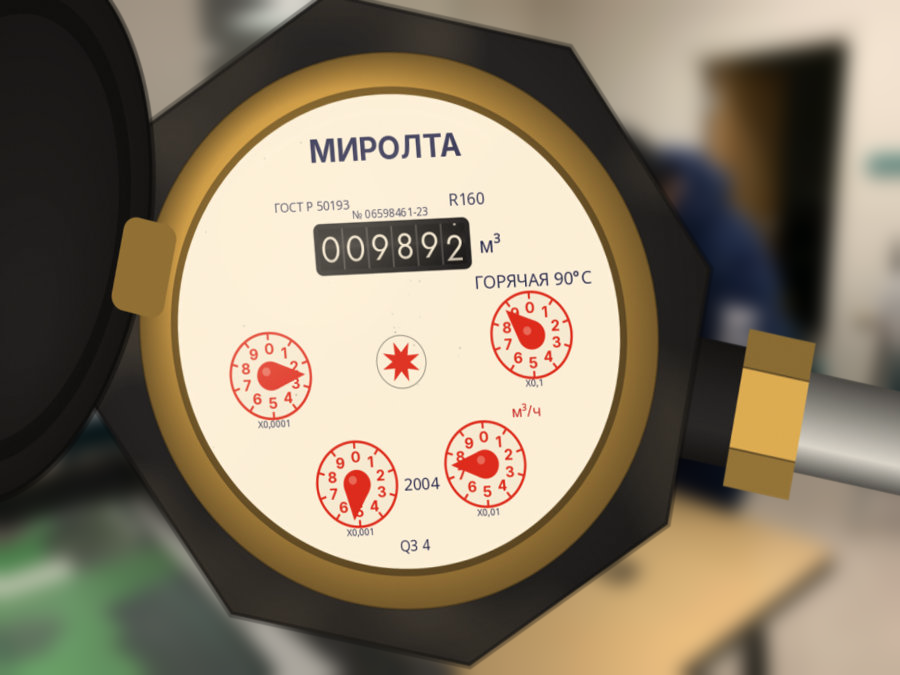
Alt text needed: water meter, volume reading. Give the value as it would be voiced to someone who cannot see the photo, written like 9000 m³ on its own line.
9891.8752 m³
